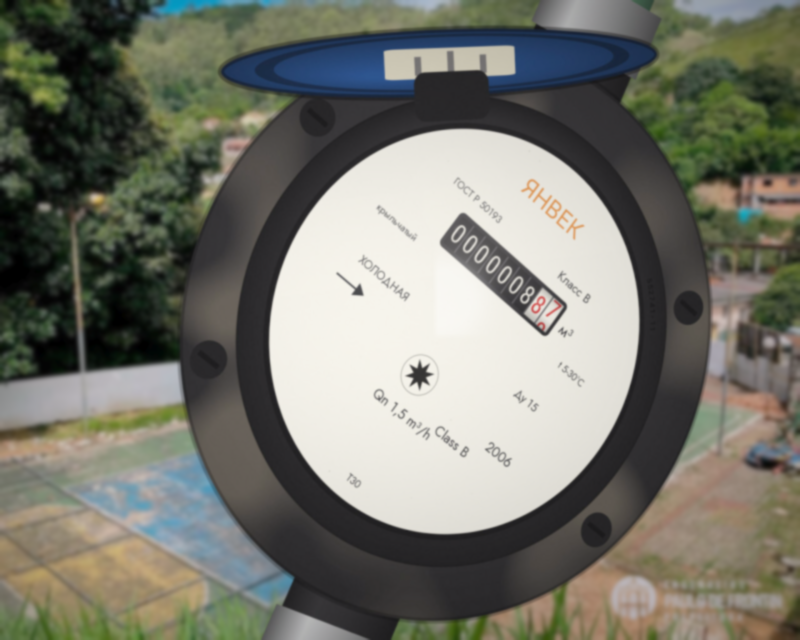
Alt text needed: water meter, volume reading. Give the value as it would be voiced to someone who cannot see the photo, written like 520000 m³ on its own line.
8.87 m³
